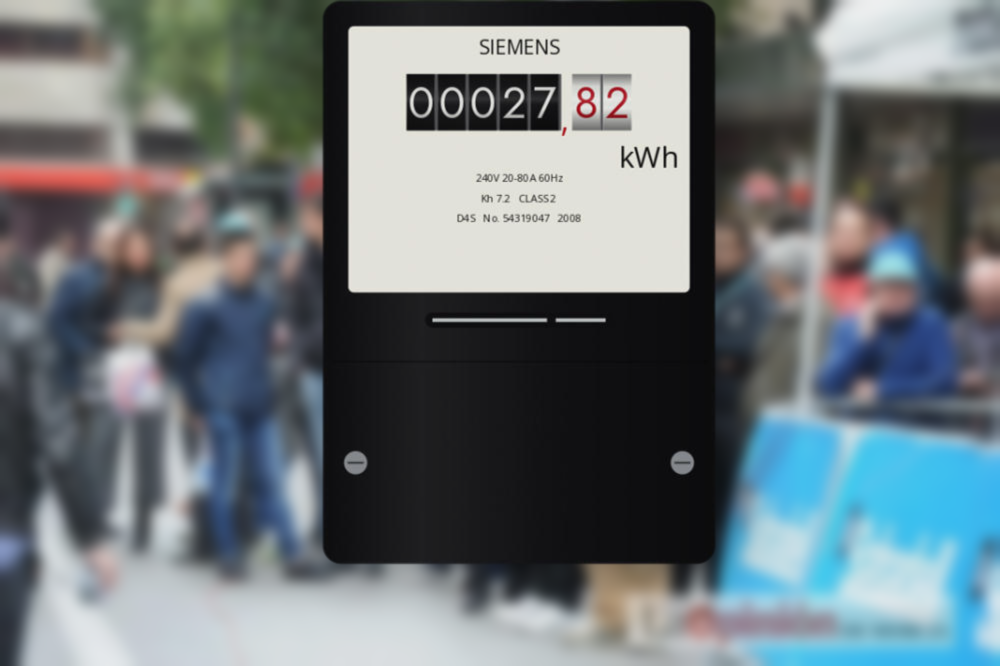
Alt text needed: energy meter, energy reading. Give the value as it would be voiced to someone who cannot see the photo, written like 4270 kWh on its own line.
27.82 kWh
